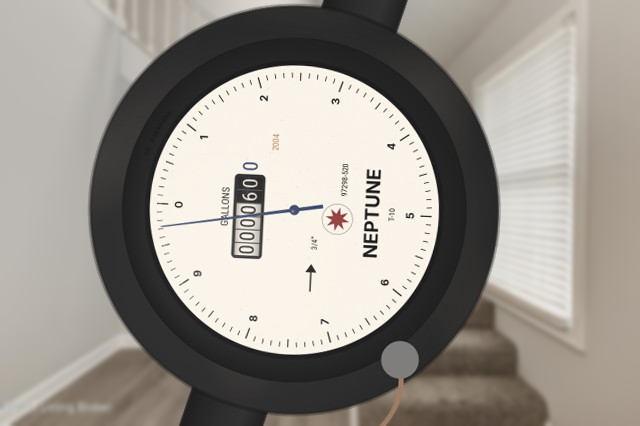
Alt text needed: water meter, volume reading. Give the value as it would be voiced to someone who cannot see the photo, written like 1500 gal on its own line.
599.7 gal
